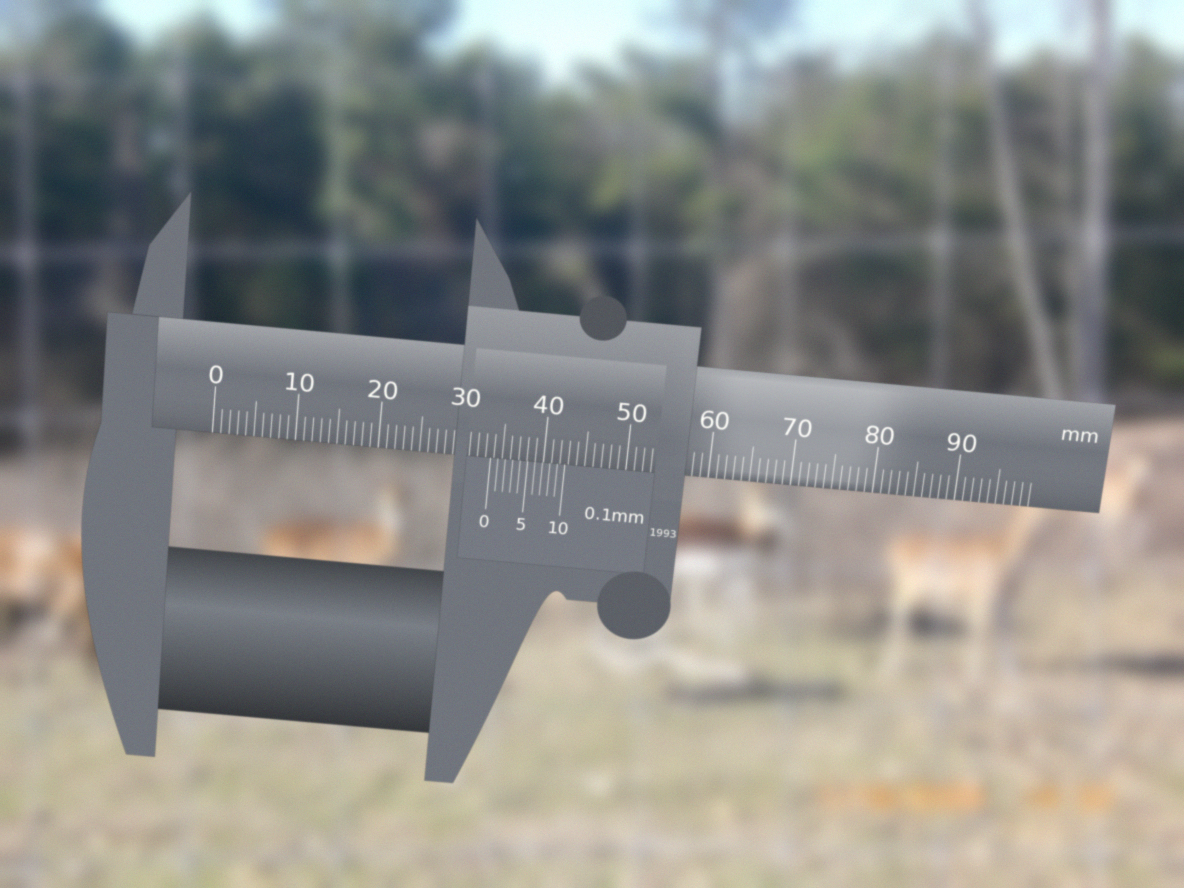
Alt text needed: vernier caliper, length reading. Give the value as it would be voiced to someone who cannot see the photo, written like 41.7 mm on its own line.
33.6 mm
